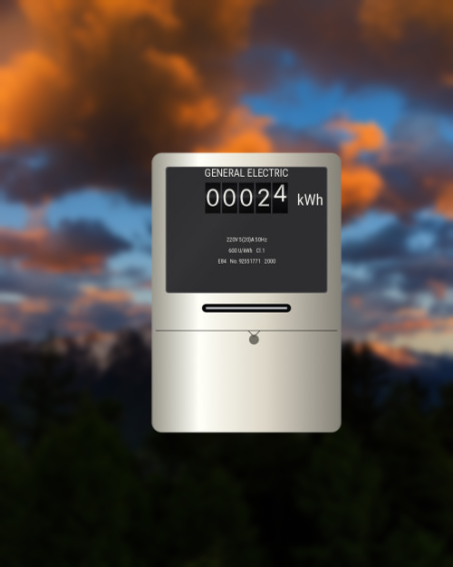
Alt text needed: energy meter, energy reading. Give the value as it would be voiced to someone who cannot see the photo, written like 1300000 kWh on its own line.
24 kWh
